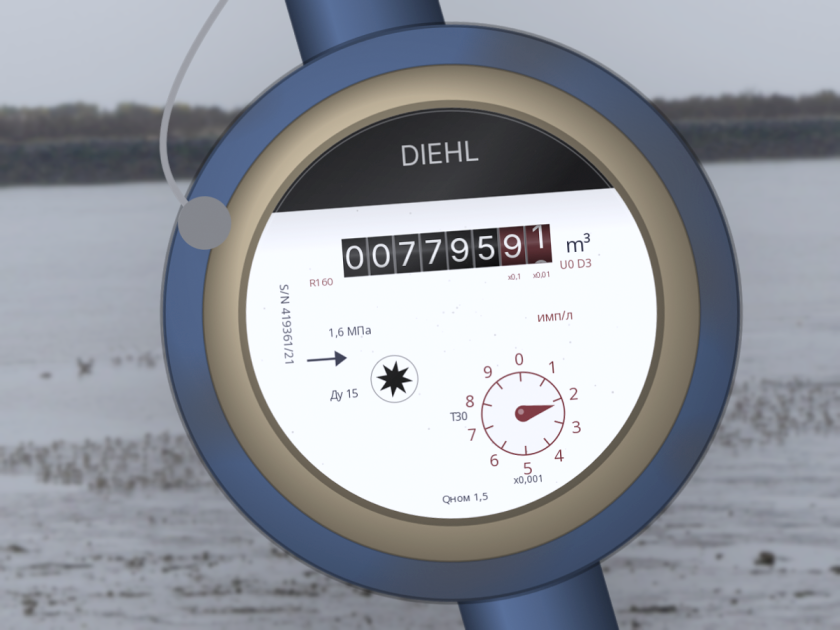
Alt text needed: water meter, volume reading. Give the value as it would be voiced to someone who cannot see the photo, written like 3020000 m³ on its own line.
7795.912 m³
